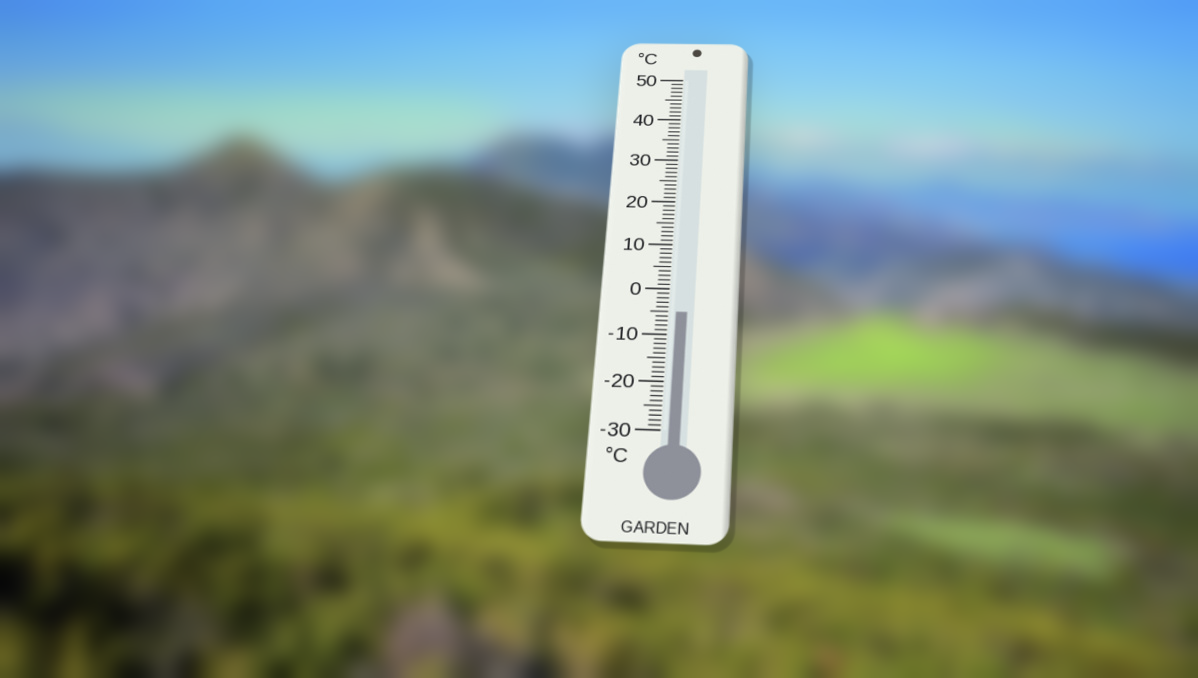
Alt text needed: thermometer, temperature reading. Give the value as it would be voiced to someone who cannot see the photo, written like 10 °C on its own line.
-5 °C
